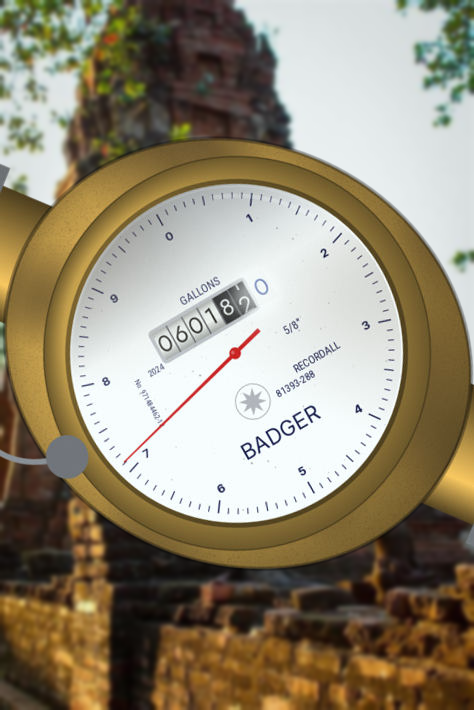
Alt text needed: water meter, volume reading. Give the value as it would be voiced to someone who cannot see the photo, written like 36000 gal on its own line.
601817.1 gal
